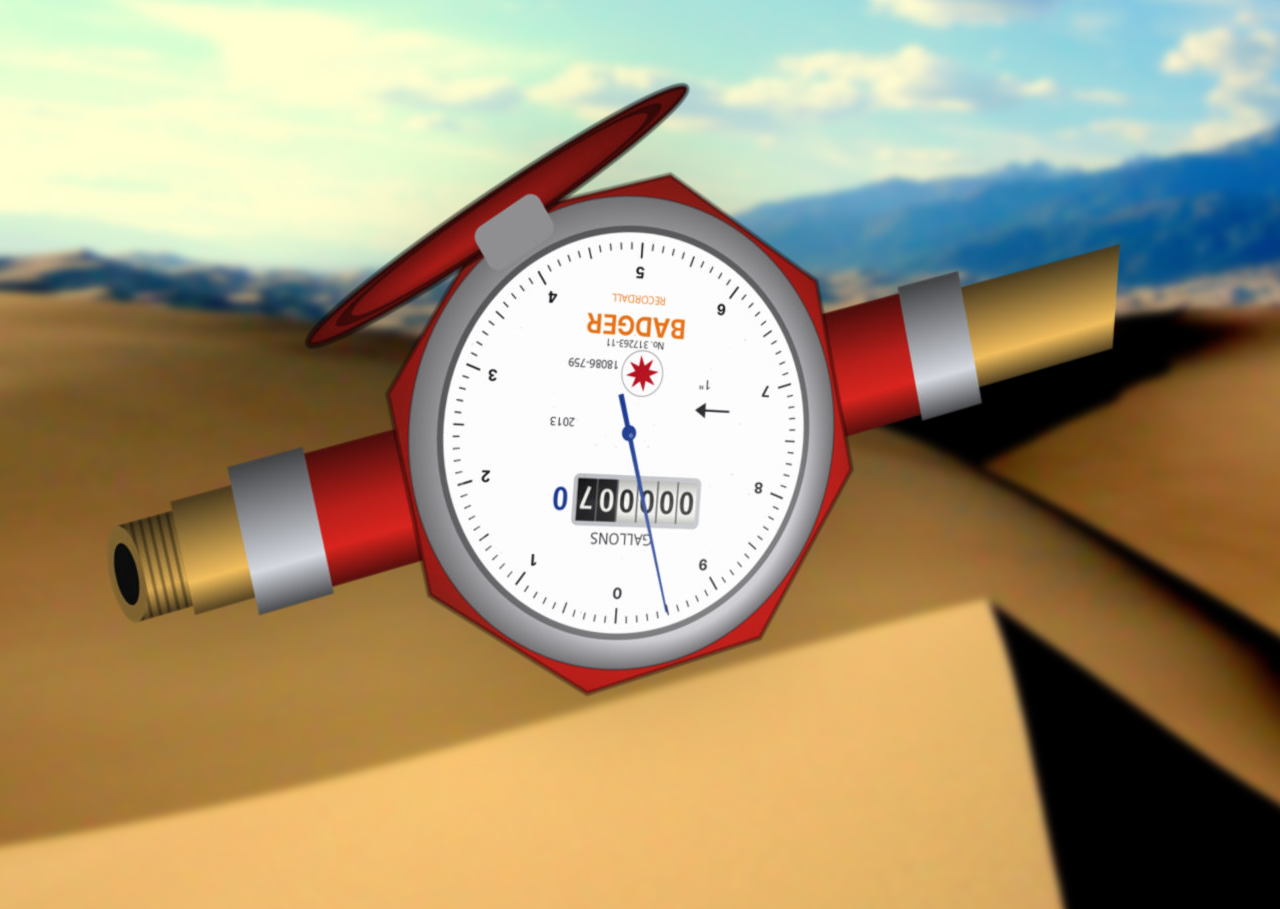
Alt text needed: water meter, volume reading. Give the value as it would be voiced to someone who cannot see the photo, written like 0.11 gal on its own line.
69.5 gal
